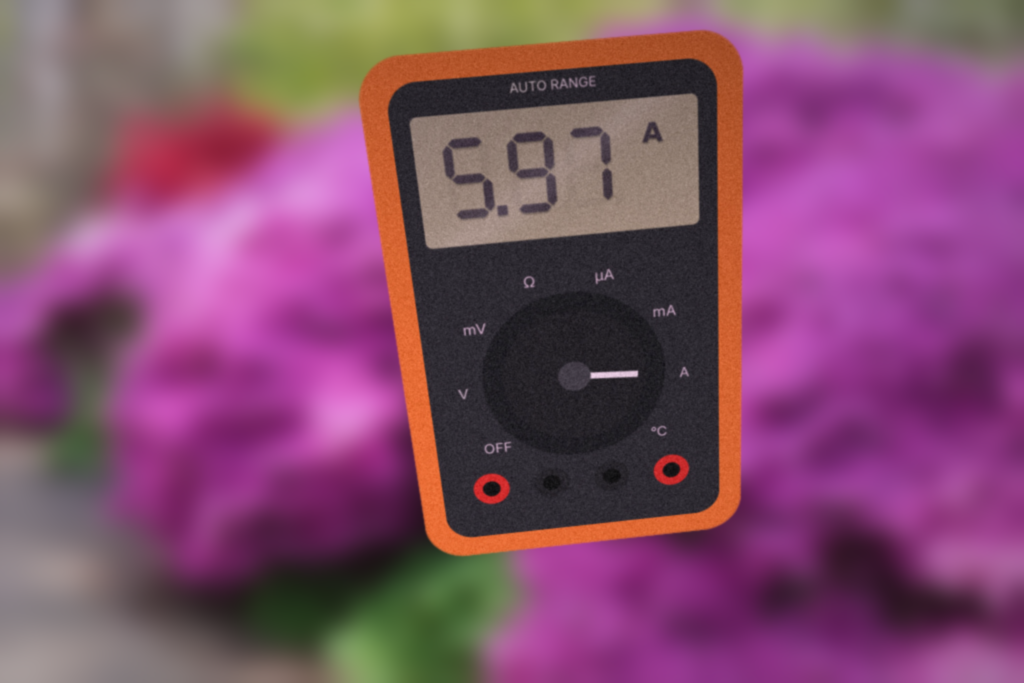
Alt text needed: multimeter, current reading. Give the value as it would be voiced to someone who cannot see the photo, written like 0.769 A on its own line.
5.97 A
